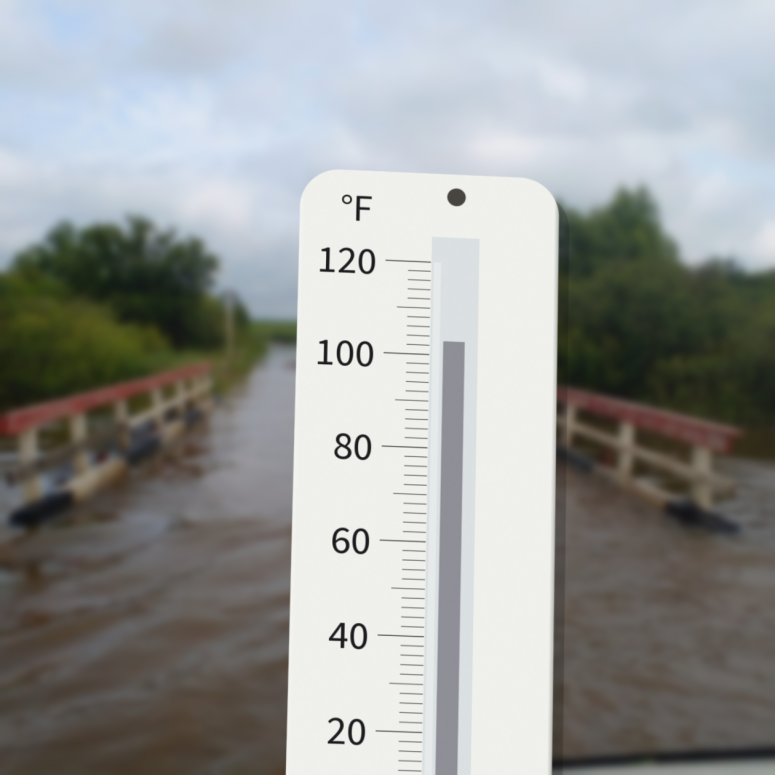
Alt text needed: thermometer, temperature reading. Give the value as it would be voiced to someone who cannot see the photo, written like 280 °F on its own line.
103 °F
